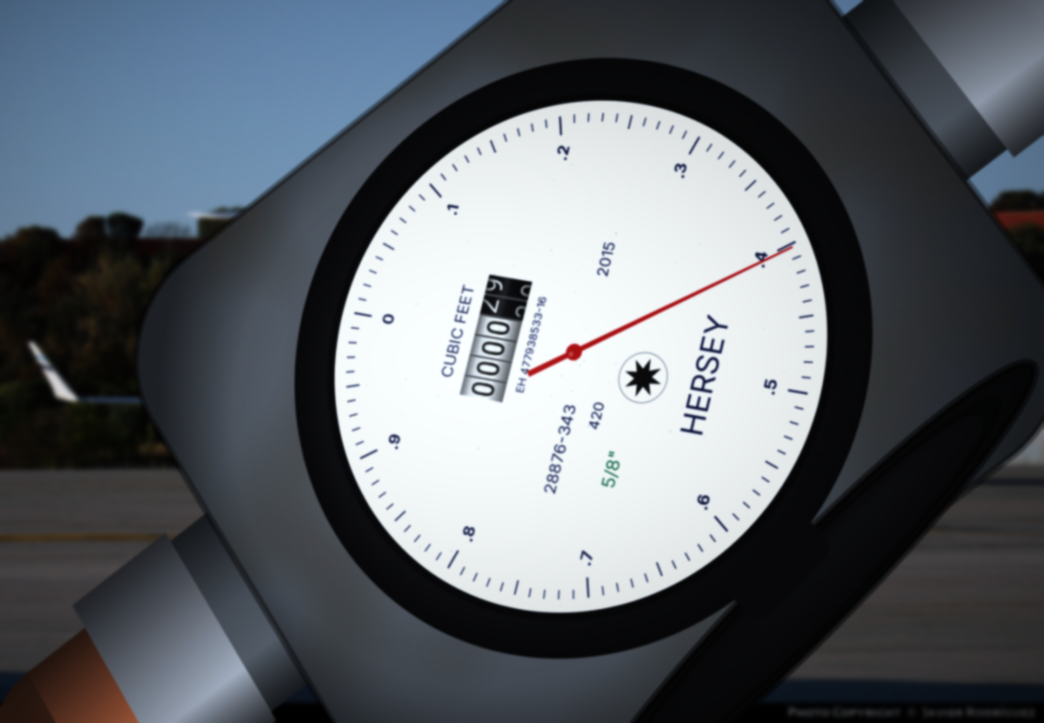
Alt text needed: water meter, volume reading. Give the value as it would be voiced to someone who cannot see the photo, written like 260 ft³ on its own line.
29.40 ft³
